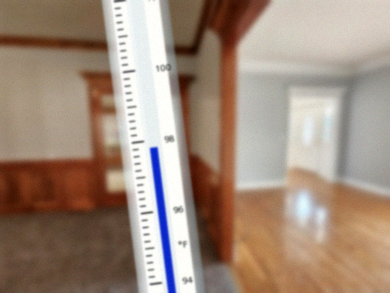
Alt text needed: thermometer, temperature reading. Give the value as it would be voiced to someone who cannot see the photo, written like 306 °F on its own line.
97.8 °F
